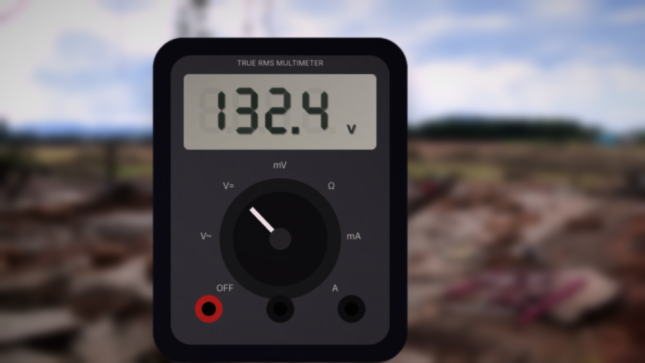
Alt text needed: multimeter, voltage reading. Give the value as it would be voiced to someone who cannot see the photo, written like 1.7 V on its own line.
132.4 V
